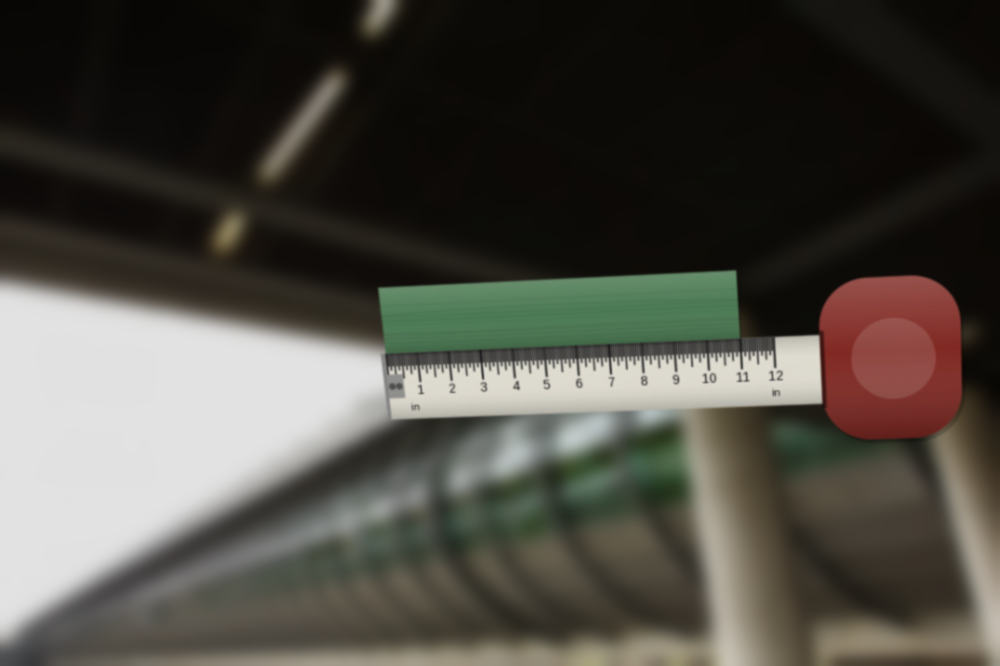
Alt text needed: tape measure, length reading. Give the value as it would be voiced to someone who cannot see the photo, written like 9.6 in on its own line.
11 in
